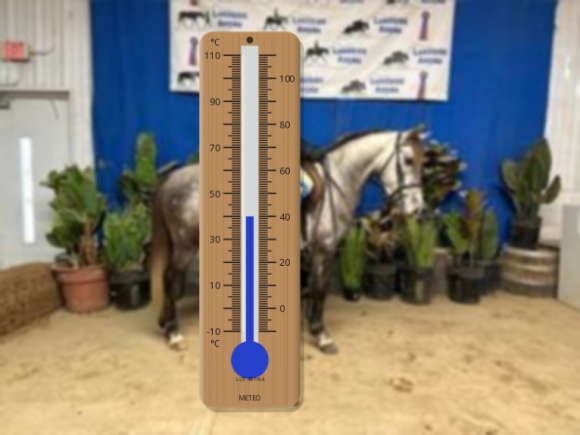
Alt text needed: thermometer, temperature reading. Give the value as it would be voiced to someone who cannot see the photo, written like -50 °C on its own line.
40 °C
